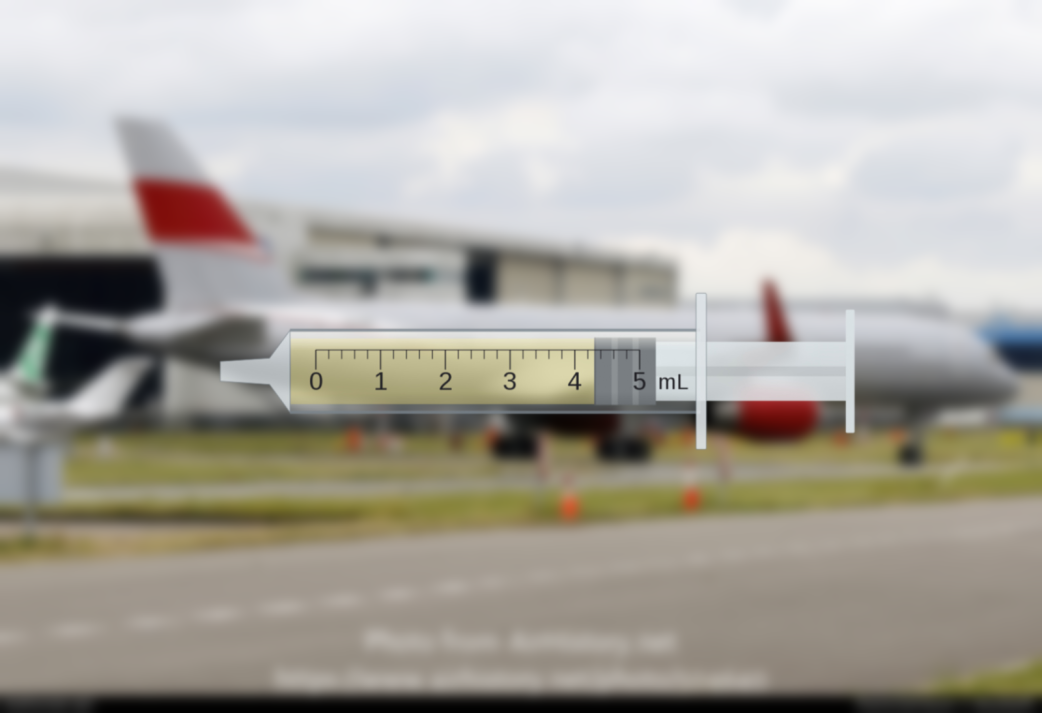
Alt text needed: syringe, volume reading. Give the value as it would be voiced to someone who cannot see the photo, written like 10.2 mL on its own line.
4.3 mL
